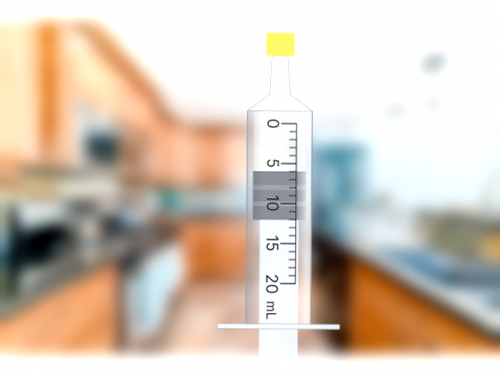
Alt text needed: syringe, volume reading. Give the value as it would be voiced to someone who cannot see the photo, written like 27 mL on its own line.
6 mL
